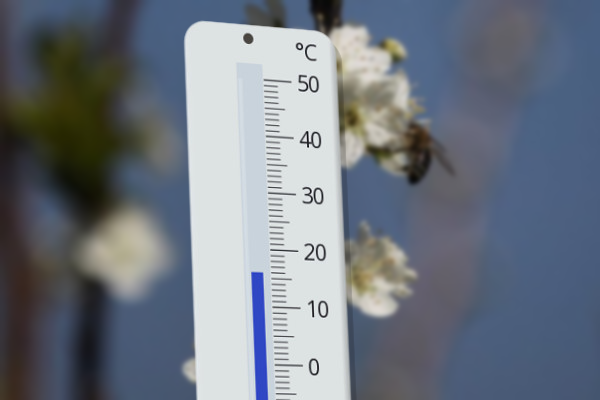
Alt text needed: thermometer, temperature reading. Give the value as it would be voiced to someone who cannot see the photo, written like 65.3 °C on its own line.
16 °C
